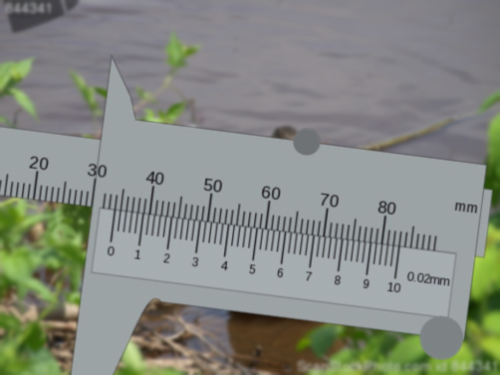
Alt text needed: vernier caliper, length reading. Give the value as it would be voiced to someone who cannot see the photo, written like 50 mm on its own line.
34.0 mm
